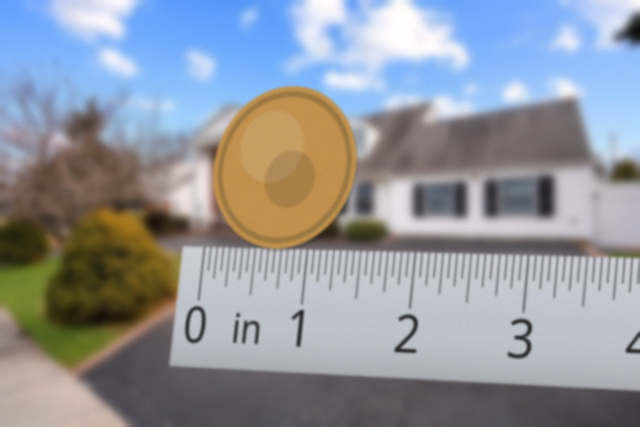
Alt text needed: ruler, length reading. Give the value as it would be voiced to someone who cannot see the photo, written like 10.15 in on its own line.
1.375 in
